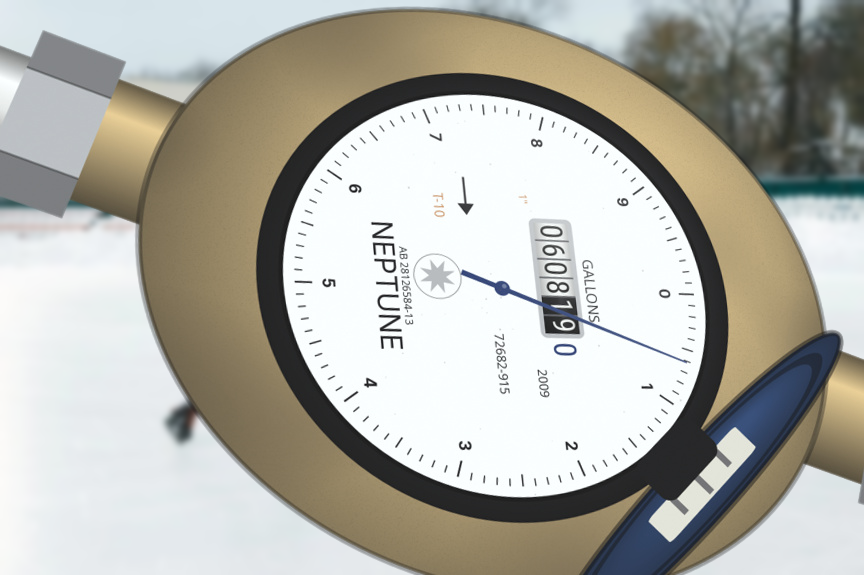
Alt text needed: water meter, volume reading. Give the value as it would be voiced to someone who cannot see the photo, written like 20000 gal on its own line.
608190.6 gal
